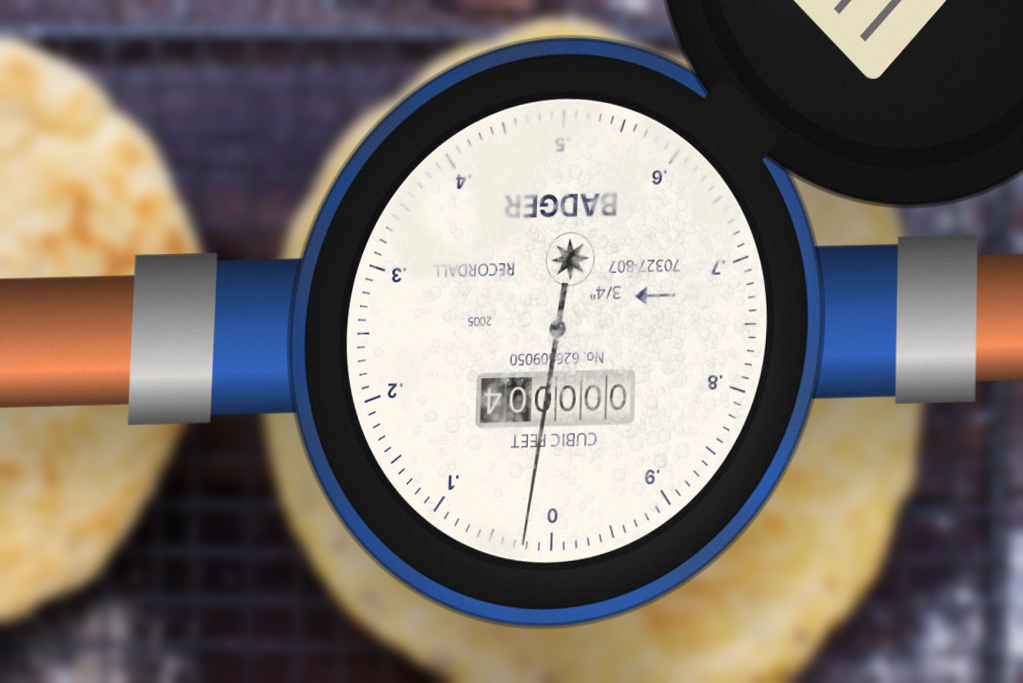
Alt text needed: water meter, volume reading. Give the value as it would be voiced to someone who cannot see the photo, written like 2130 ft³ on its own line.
4.02 ft³
